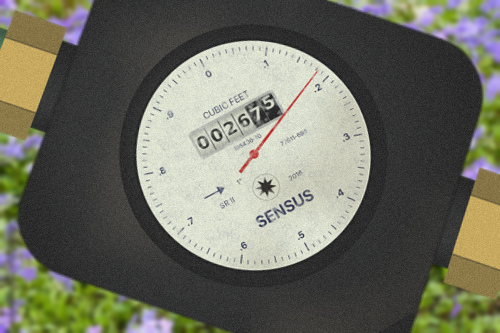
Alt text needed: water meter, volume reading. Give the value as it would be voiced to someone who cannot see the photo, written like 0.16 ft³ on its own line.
2675.18 ft³
